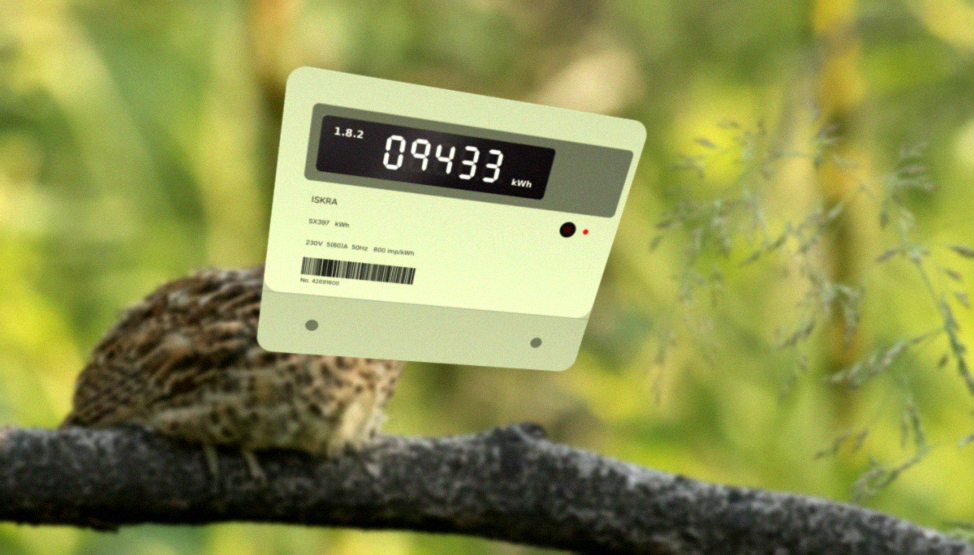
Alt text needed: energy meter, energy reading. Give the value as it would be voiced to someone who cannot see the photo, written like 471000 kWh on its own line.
9433 kWh
